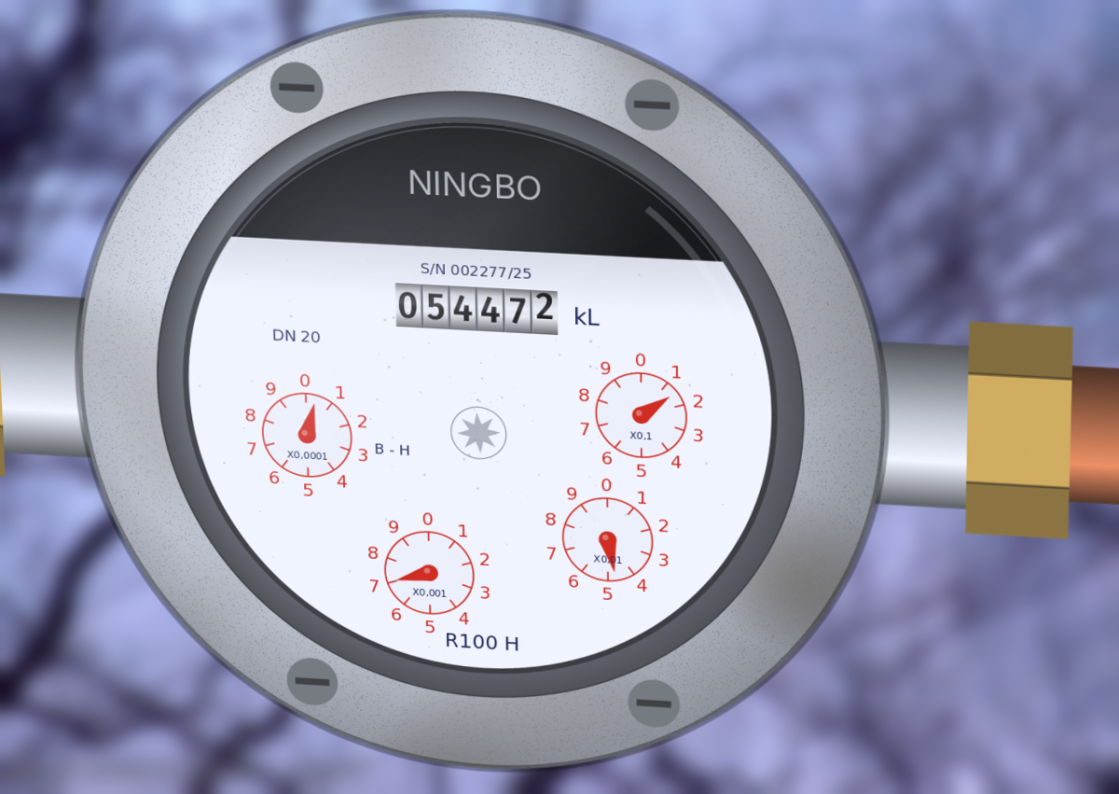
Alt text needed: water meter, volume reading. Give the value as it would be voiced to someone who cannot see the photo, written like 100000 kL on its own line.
54472.1470 kL
